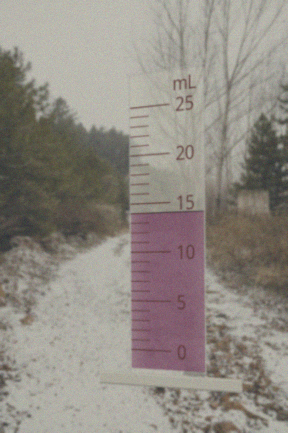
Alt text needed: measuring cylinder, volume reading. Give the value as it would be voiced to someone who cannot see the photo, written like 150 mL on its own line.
14 mL
